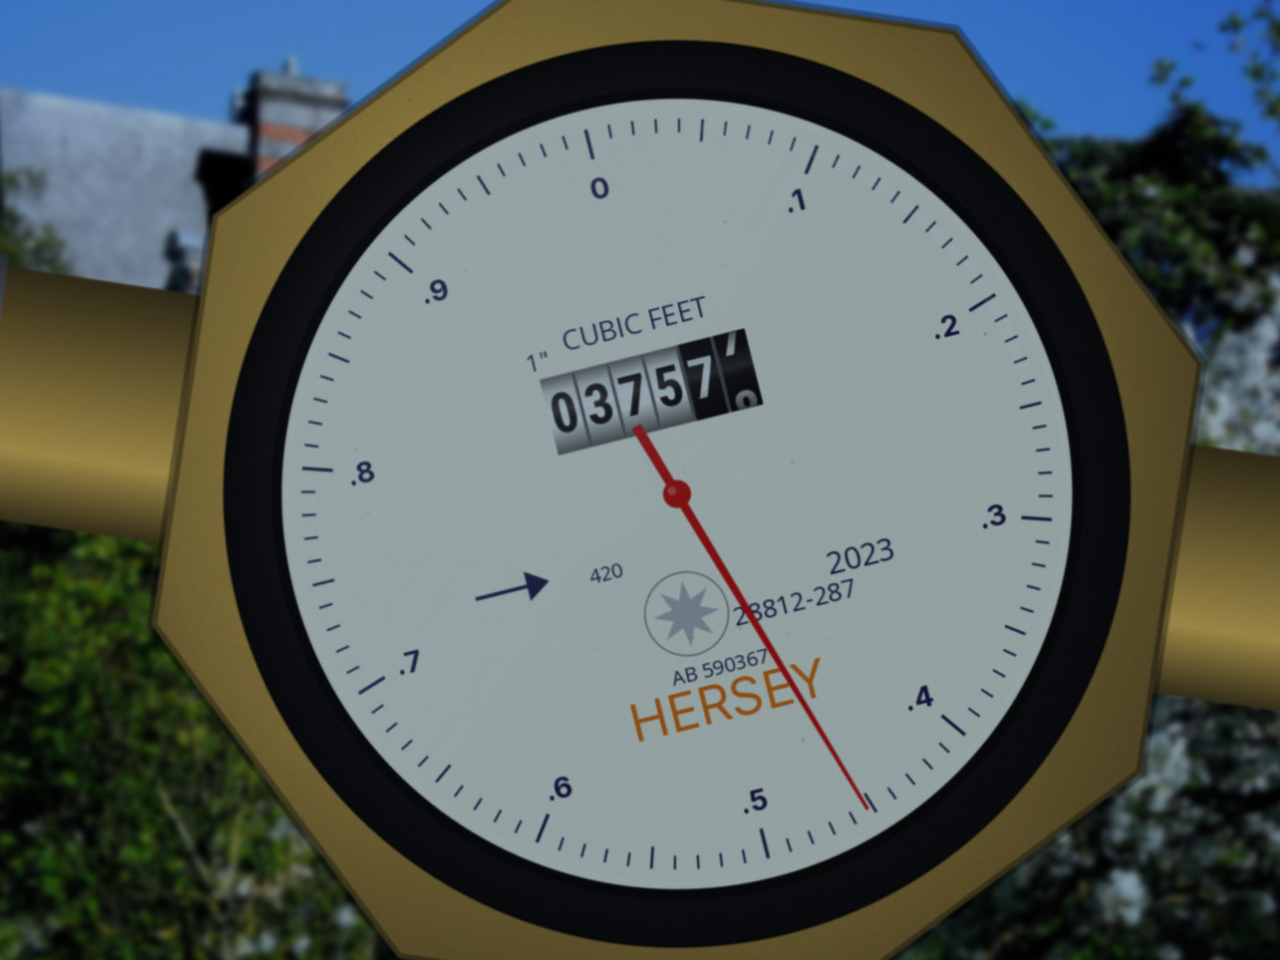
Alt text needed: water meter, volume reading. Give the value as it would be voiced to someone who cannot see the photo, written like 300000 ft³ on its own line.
37577.45 ft³
